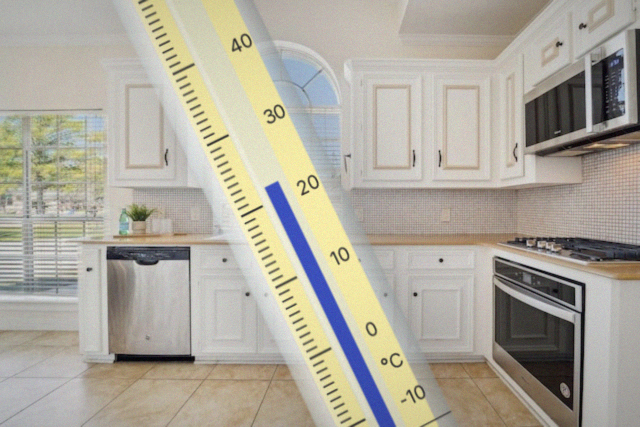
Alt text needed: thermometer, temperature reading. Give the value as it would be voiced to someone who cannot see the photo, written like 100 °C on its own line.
22 °C
